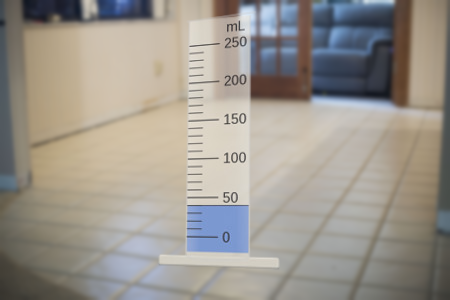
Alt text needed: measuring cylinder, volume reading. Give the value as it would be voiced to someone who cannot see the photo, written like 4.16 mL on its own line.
40 mL
